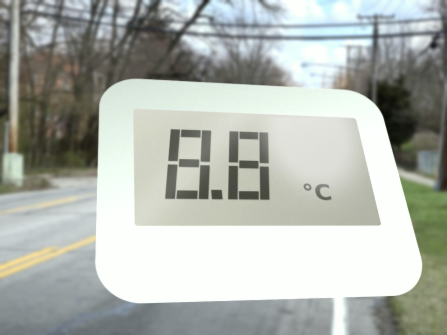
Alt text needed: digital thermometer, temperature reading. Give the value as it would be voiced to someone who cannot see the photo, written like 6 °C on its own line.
8.8 °C
